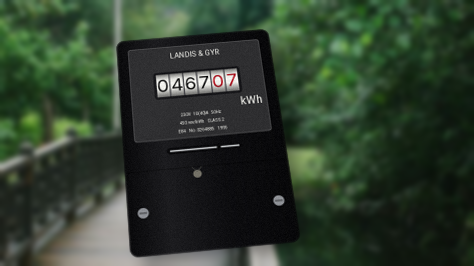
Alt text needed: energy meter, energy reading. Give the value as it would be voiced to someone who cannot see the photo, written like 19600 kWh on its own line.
467.07 kWh
